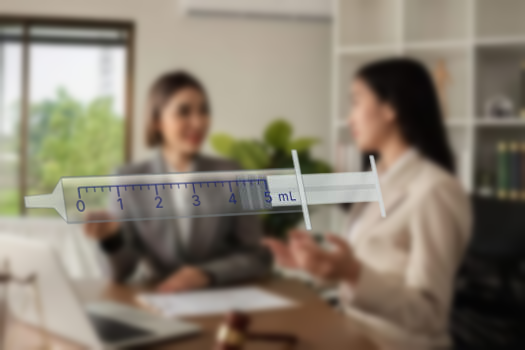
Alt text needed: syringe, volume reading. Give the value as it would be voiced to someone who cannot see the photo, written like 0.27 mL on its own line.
4.2 mL
